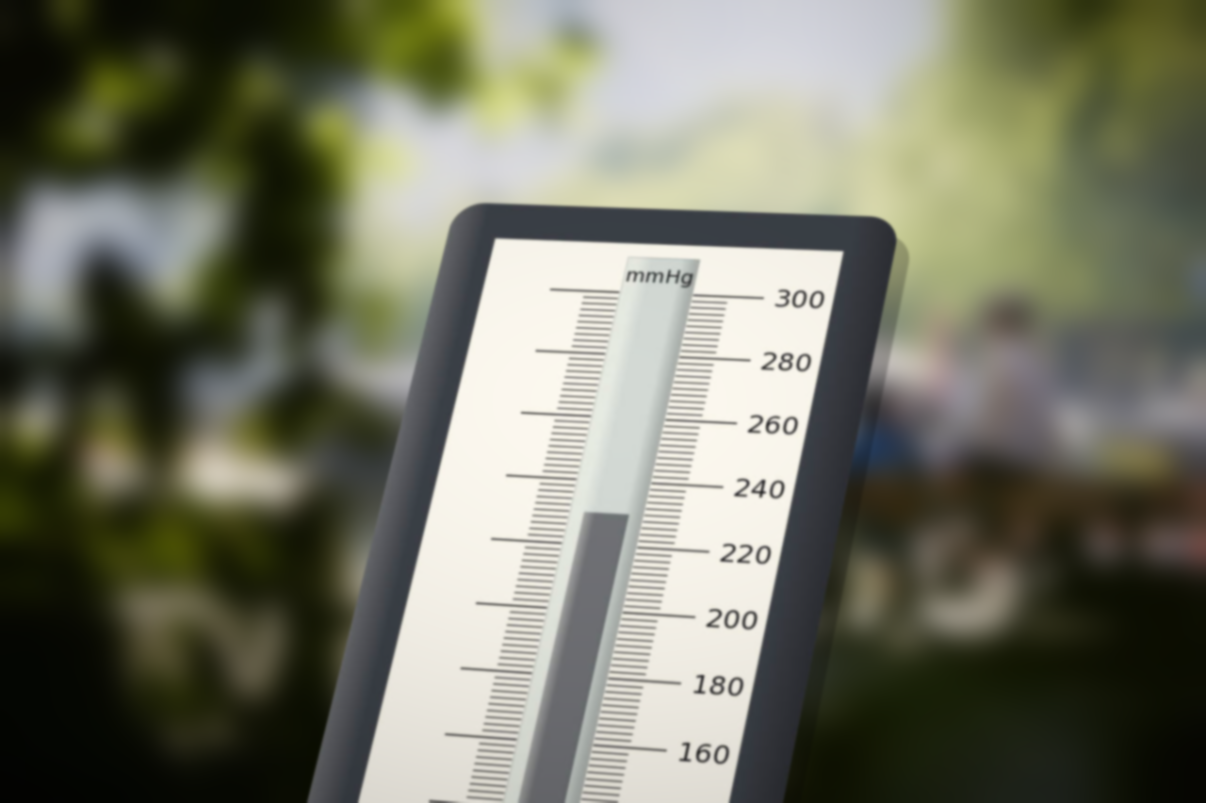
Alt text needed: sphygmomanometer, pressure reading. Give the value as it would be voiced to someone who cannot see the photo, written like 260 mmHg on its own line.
230 mmHg
